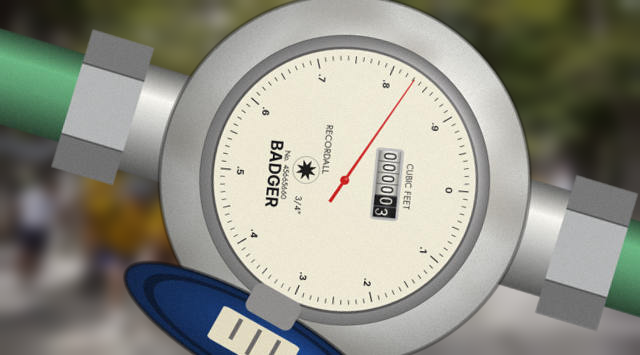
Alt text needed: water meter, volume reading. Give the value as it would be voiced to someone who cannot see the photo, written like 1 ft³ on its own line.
2.83 ft³
